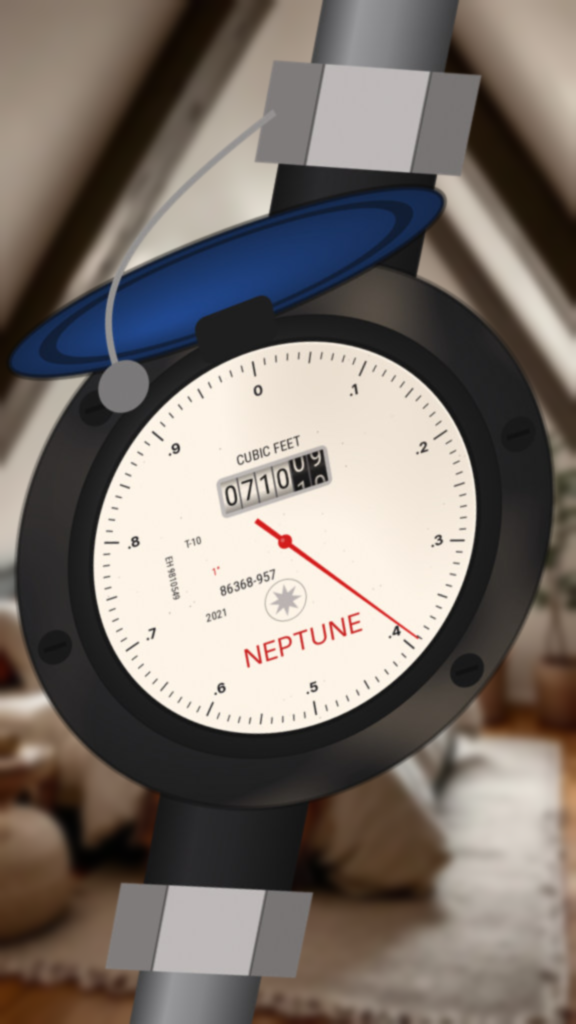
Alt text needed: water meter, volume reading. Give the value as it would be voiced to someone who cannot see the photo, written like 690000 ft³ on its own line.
71009.39 ft³
